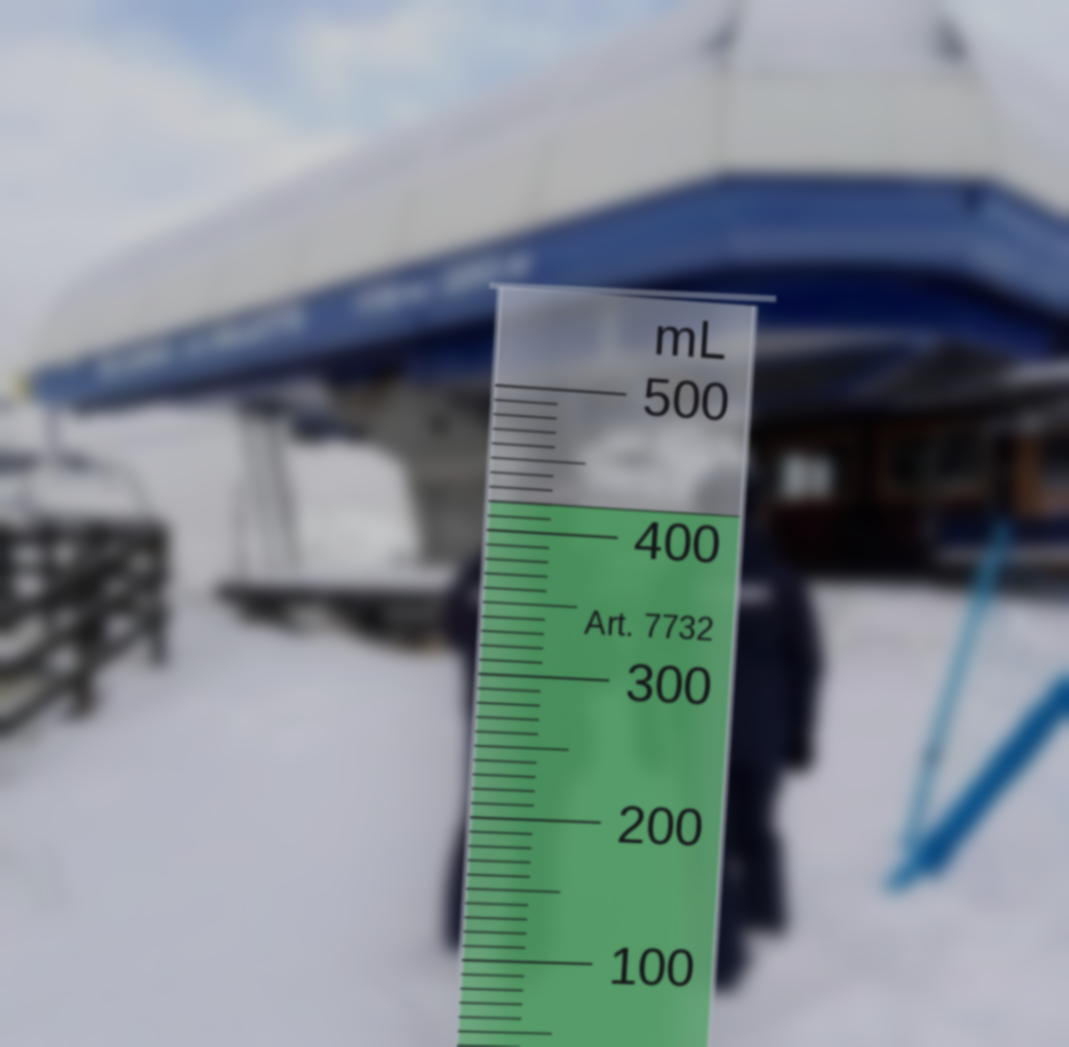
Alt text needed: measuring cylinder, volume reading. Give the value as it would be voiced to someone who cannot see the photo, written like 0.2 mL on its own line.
420 mL
